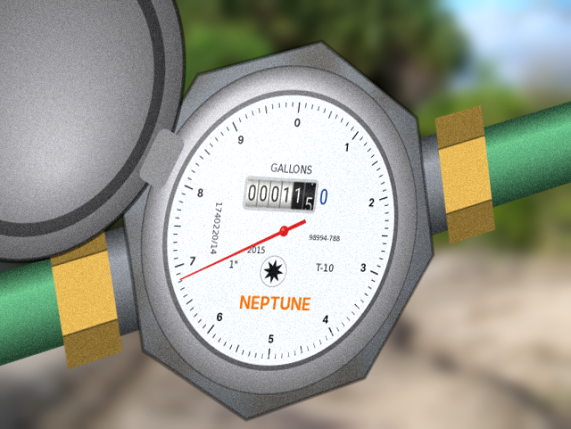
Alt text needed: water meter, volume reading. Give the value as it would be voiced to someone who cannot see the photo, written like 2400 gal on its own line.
1146.8 gal
